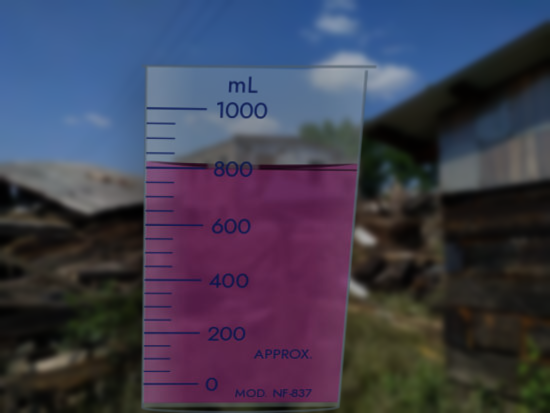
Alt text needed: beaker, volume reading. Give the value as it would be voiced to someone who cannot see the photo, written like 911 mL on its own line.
800 mL
